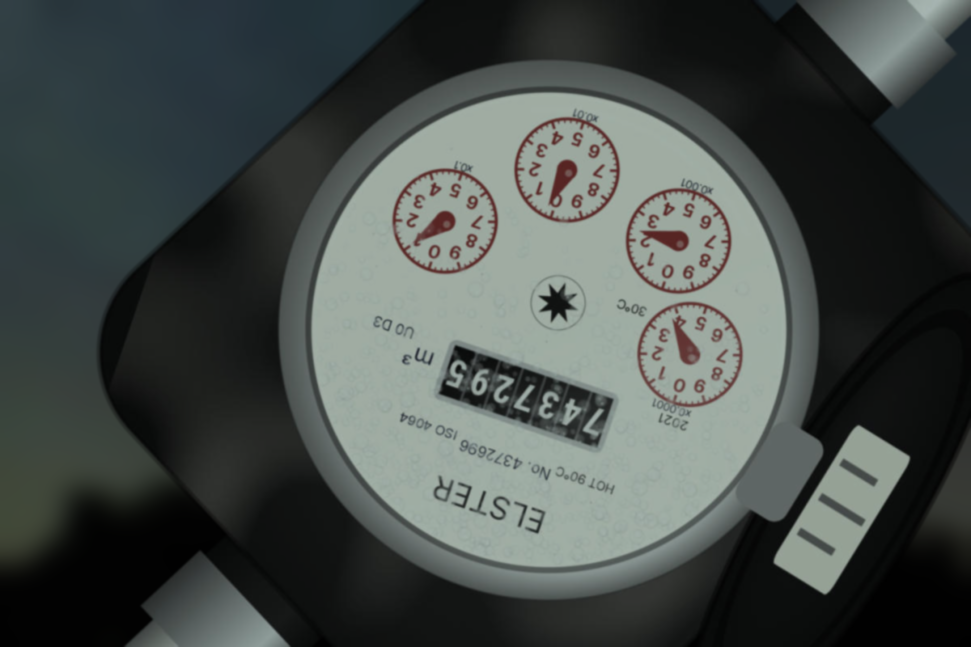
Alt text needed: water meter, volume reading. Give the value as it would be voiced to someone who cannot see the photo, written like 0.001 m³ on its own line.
7437295.1023 m³
